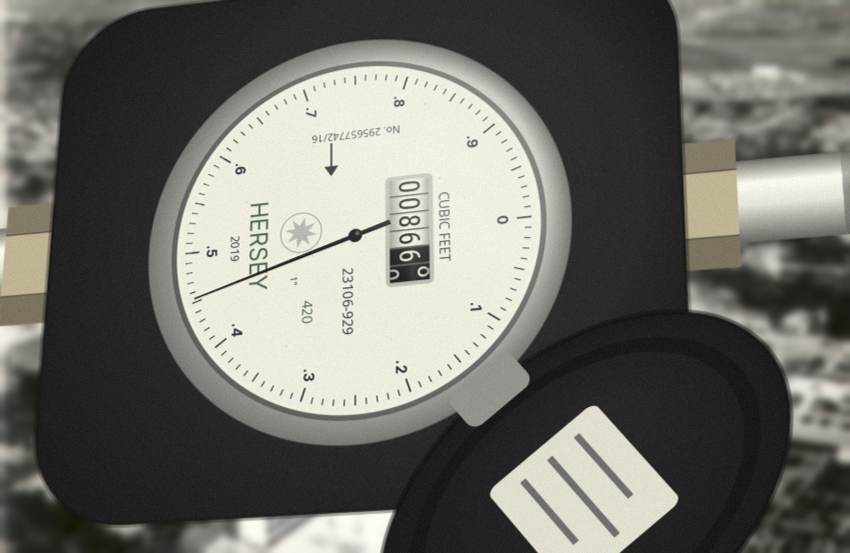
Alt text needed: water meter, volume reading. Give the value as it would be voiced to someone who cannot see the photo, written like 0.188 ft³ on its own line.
8668.45 ft³
